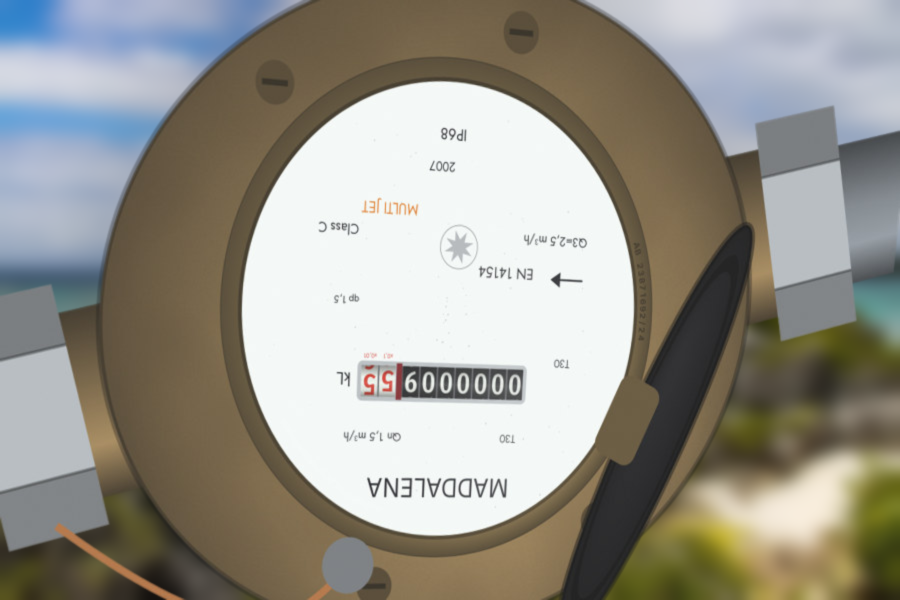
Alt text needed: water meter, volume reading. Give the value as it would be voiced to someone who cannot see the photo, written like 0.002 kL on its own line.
9.55 kL
